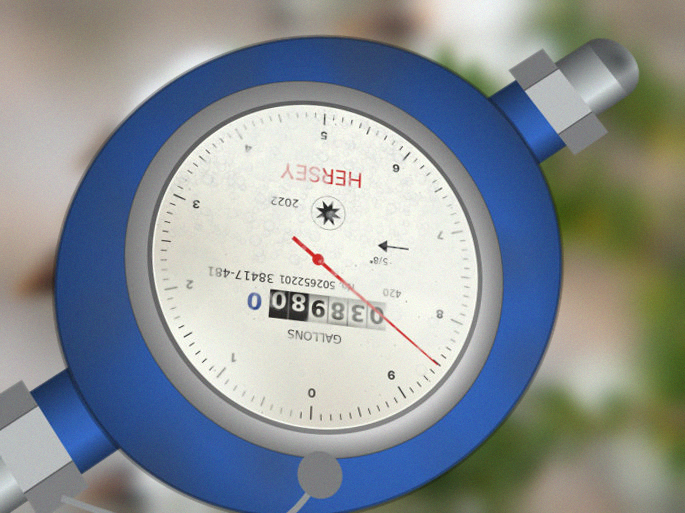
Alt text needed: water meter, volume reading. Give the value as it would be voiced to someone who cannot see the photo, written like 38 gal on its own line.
389798.5 gal
